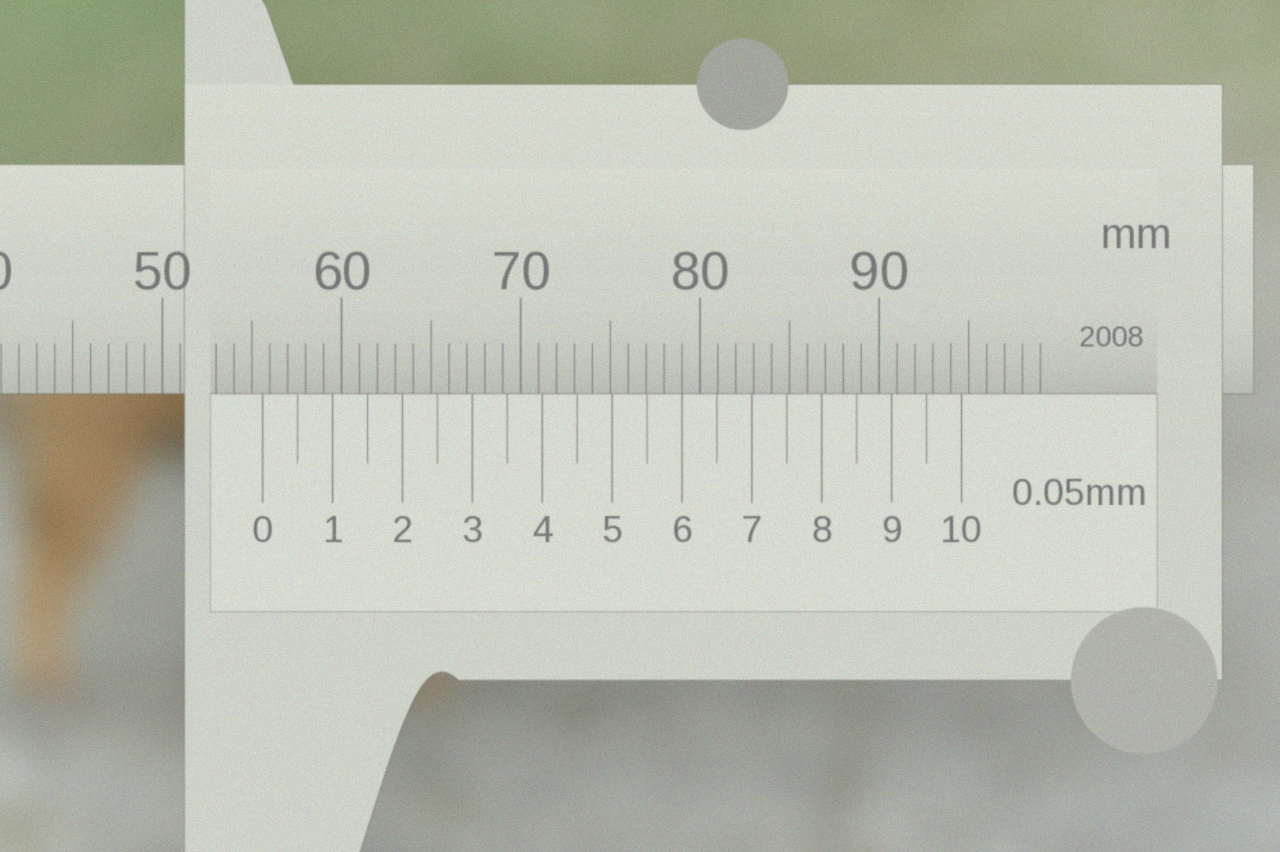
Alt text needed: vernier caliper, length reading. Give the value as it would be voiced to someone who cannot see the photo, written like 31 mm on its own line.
55.6 mm
